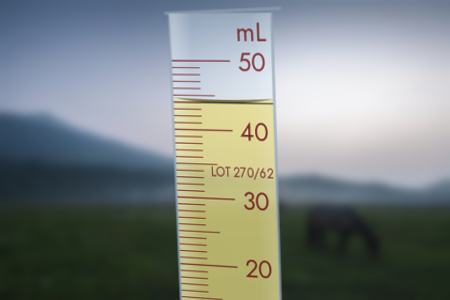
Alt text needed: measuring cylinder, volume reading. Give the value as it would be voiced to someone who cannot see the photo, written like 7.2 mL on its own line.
44 mL
